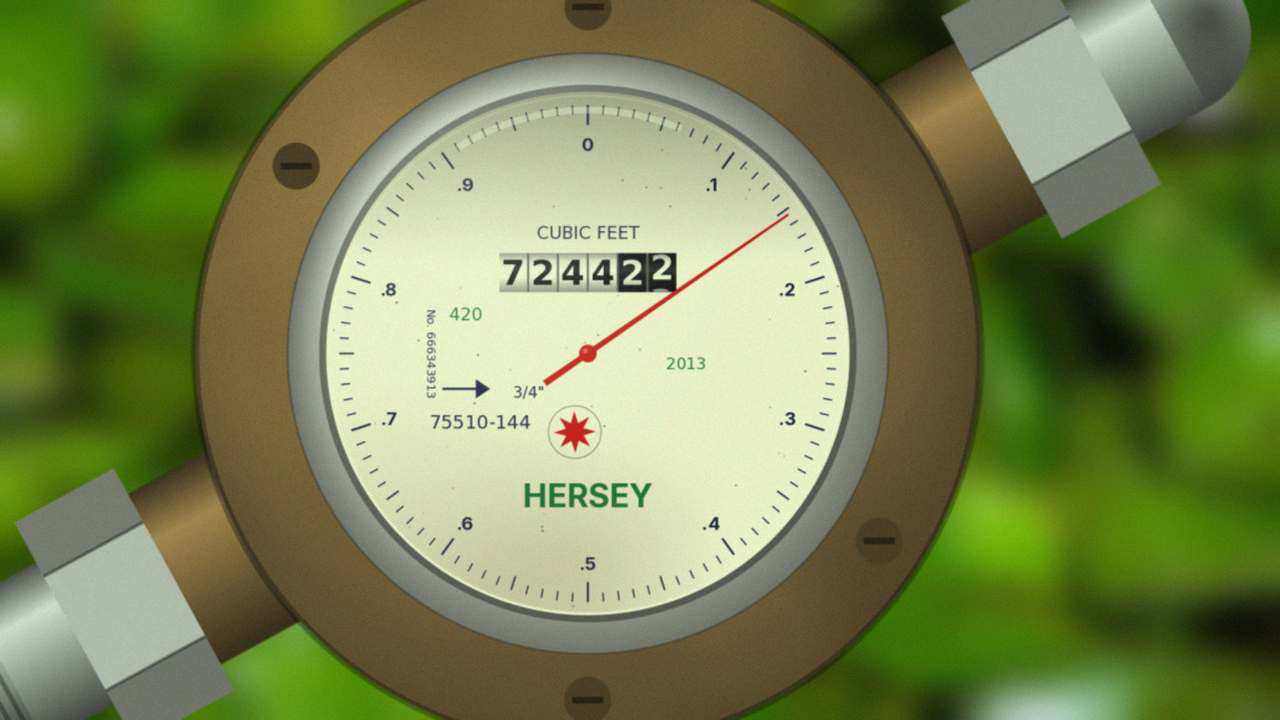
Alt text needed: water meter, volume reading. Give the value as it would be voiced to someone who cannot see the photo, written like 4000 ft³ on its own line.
724422.15 ft³
